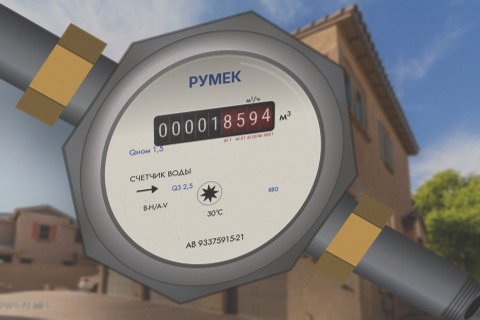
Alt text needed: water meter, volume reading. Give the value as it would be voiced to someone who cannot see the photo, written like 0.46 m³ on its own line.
1.8594 m³
